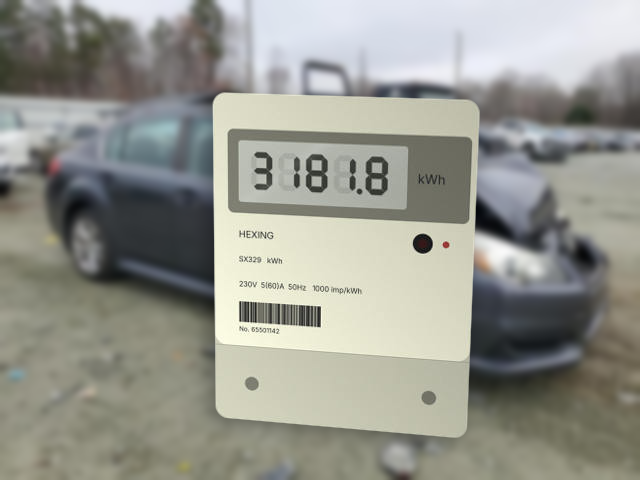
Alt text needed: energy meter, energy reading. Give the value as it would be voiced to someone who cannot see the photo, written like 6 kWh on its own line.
3181.8 kWh
